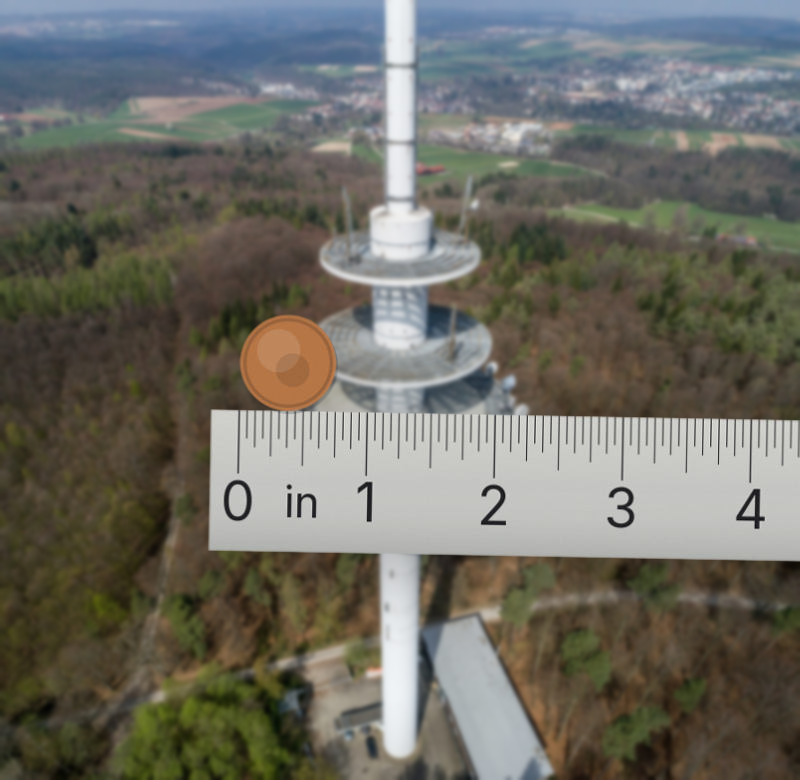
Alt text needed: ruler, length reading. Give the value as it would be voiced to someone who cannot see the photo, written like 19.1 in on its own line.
0.75 in
